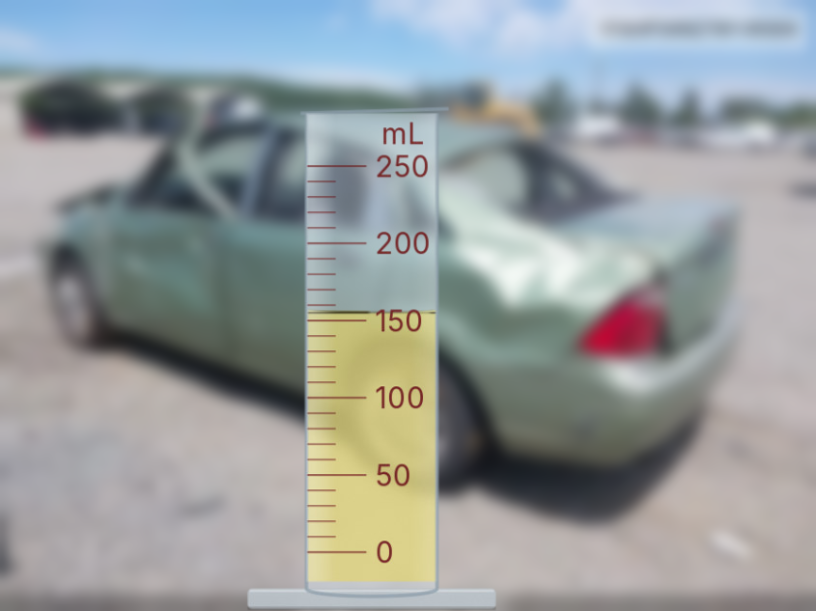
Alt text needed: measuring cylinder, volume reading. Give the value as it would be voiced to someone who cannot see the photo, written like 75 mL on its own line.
155 mL
